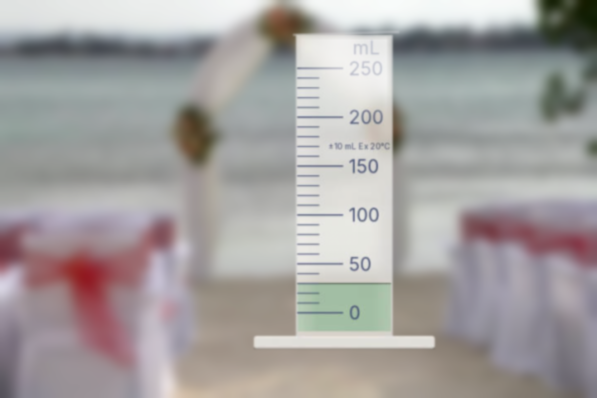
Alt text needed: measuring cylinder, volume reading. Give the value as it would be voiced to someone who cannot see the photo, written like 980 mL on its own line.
30 mL
